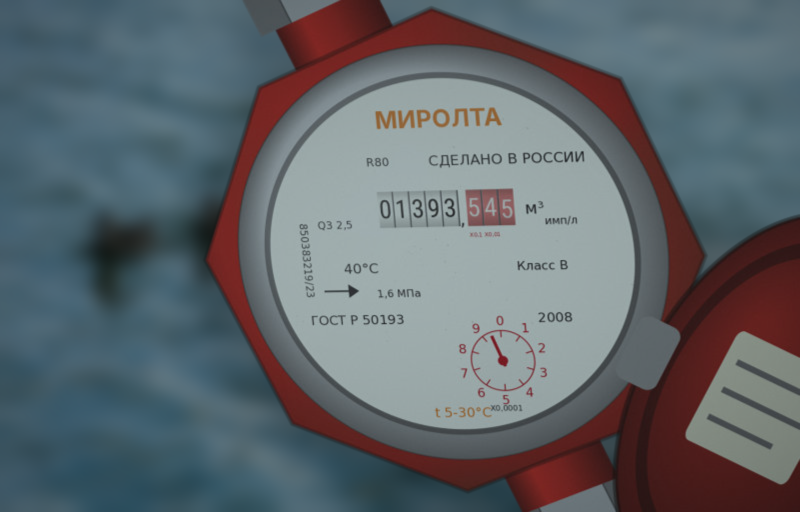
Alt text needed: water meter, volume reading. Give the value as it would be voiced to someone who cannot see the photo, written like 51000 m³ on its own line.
1393.5449 m³
